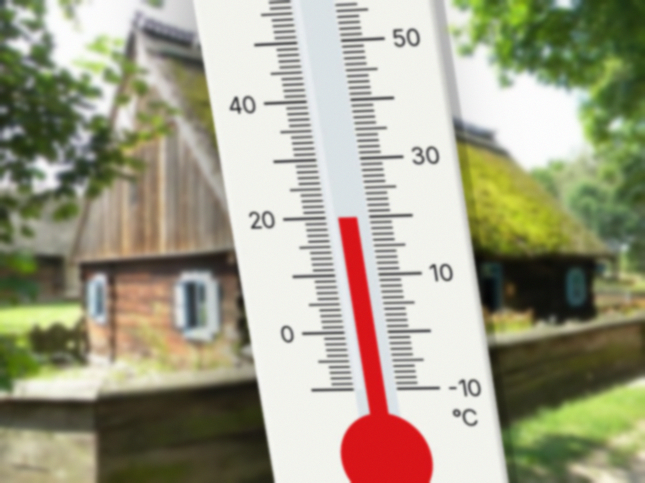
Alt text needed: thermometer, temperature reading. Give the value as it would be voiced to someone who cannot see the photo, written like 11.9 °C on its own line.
20 °C
